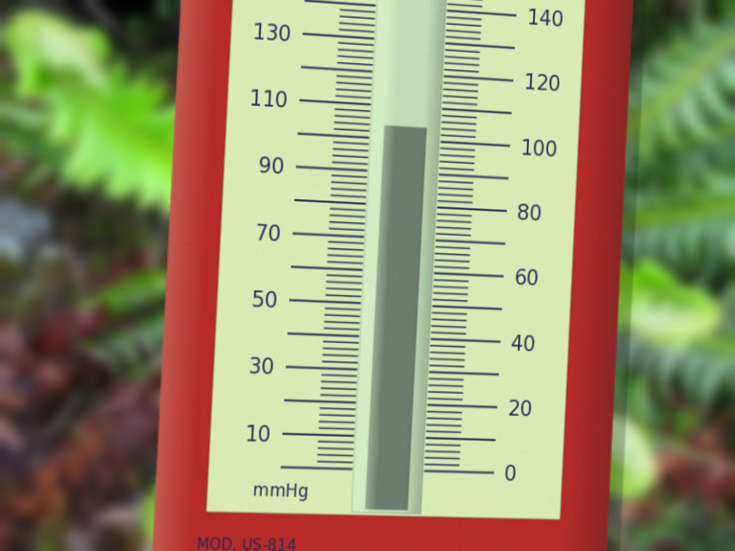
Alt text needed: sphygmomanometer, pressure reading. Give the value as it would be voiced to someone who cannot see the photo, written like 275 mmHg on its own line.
104 mmHg
